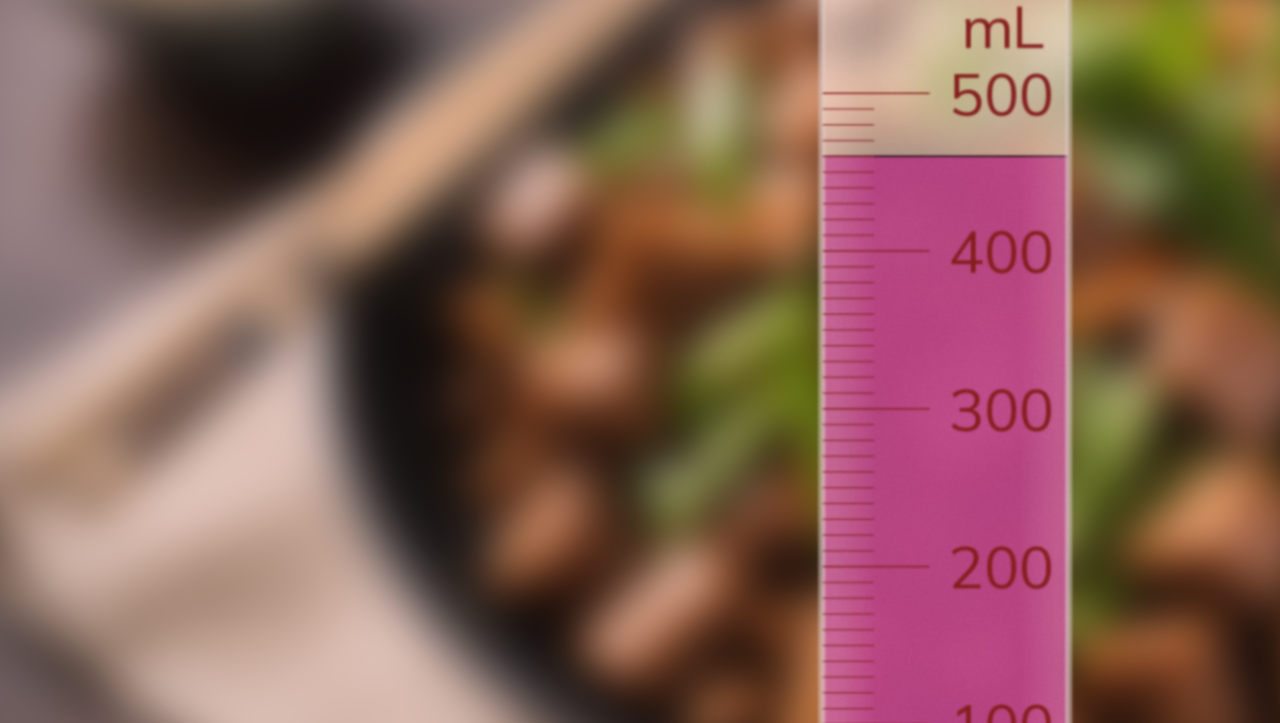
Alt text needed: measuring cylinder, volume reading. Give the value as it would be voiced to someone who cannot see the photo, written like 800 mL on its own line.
460 mL
